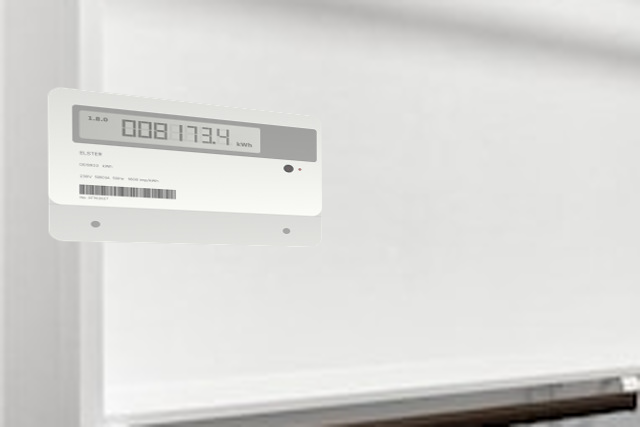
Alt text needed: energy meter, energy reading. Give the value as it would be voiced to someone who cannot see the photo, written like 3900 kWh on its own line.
8173.4 kWh
